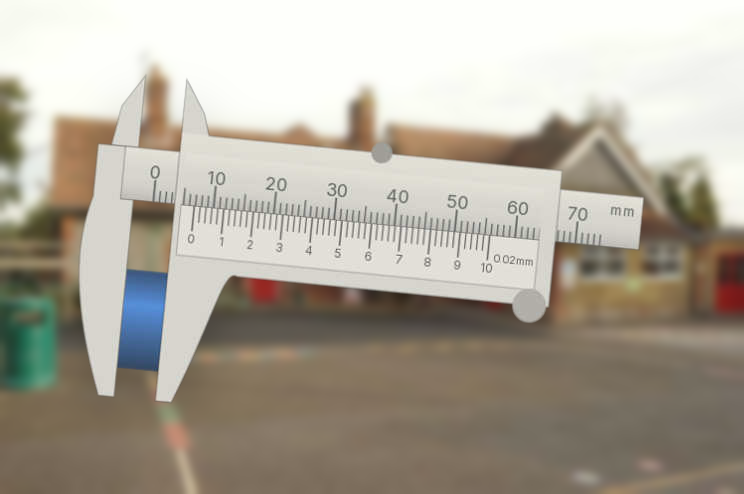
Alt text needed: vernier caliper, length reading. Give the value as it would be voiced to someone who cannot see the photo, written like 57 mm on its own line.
6.8 mm
